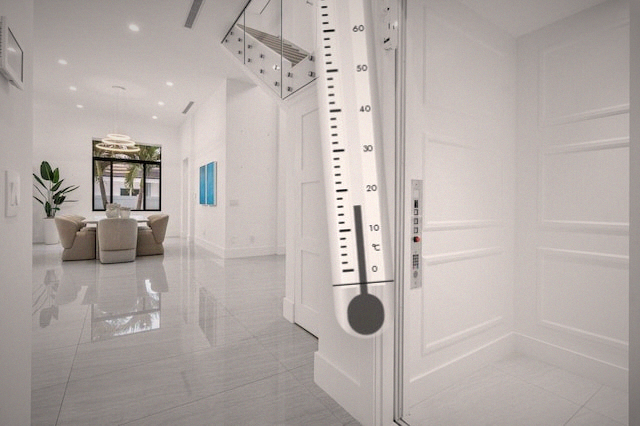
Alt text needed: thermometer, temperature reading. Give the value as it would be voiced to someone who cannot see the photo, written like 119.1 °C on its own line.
16 °C
